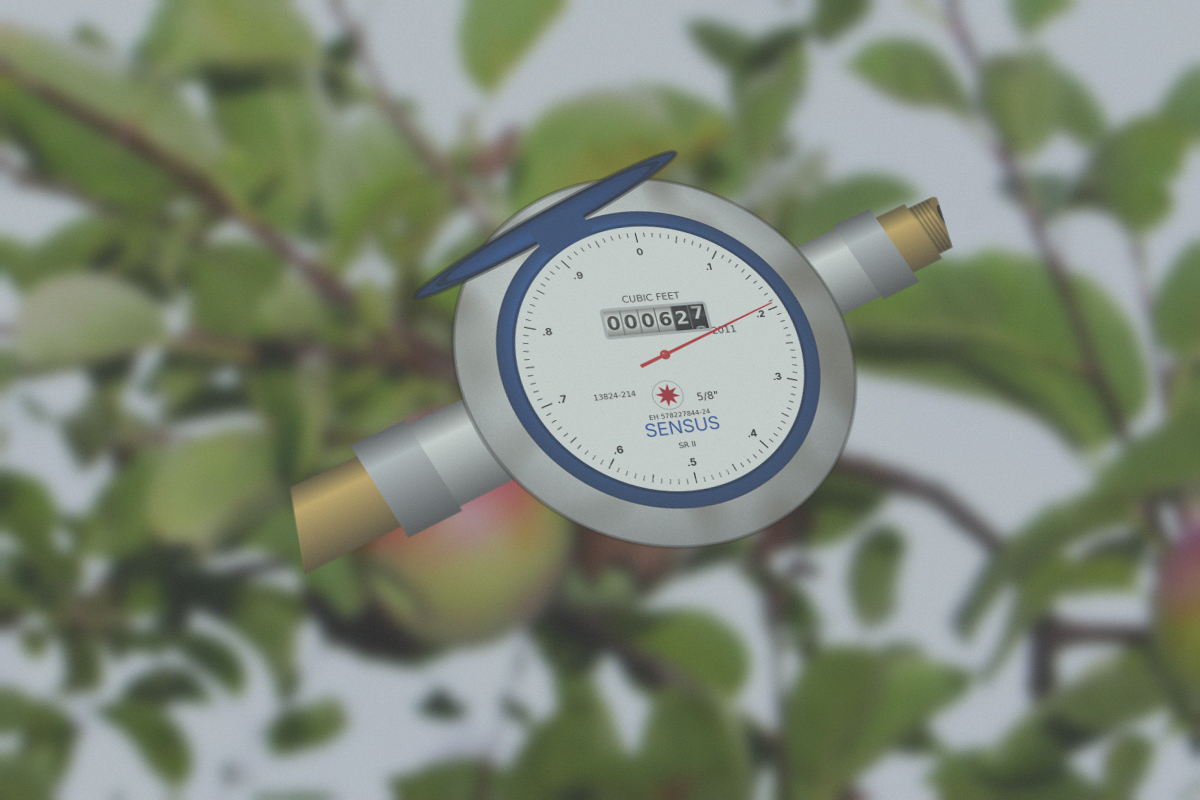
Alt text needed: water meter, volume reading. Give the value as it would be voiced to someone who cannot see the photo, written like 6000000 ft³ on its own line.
627.19 ft³
